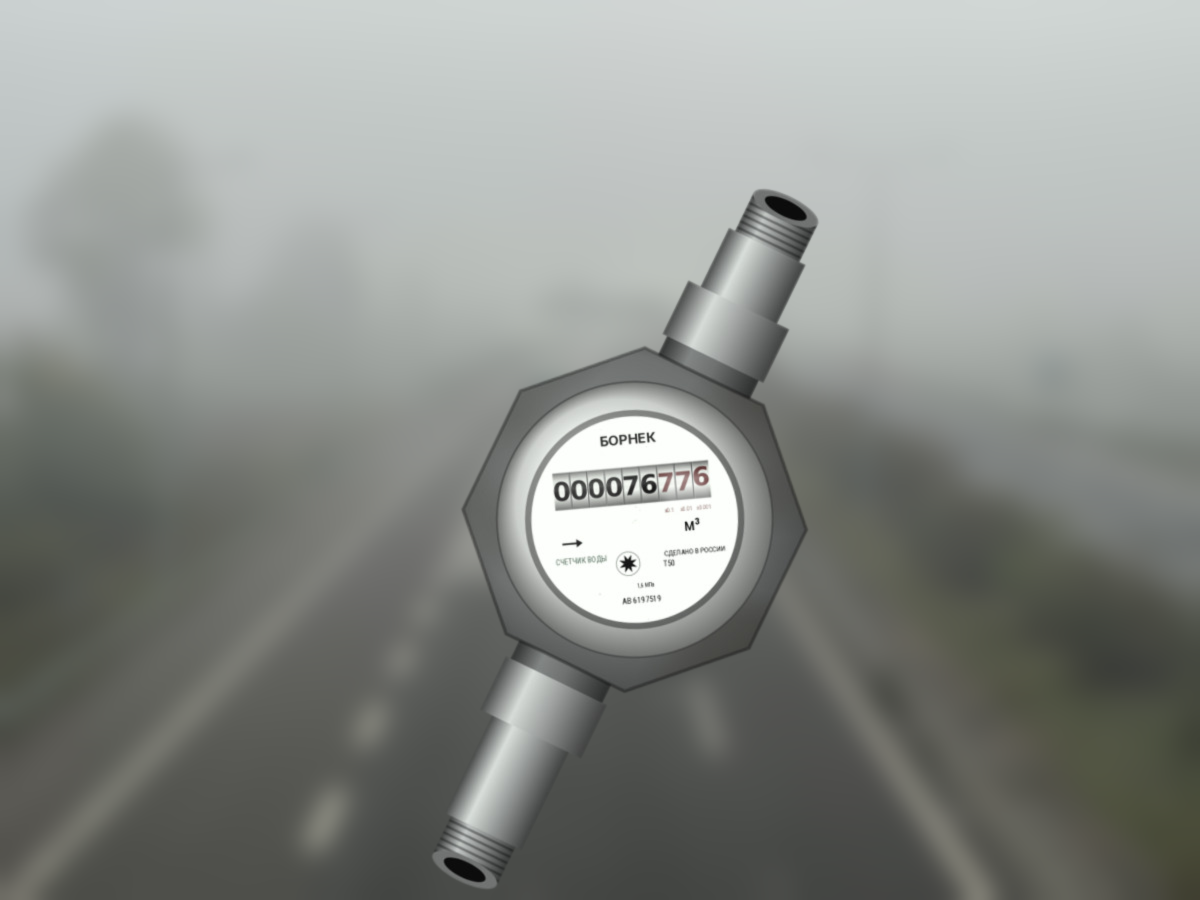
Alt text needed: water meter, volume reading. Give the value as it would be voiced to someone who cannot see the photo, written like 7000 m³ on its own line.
76.776 m³
